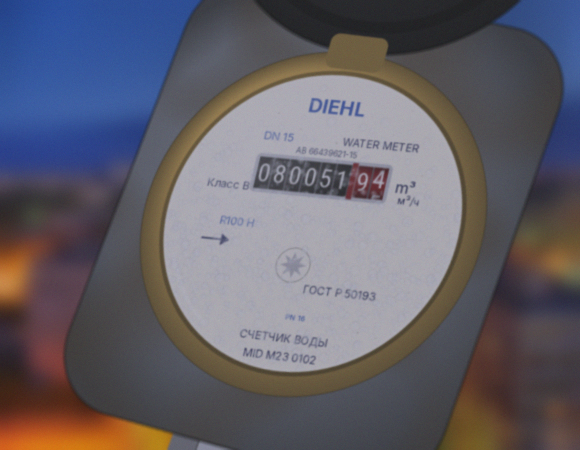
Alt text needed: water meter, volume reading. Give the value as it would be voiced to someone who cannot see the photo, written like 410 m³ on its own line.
80051.94 m³
